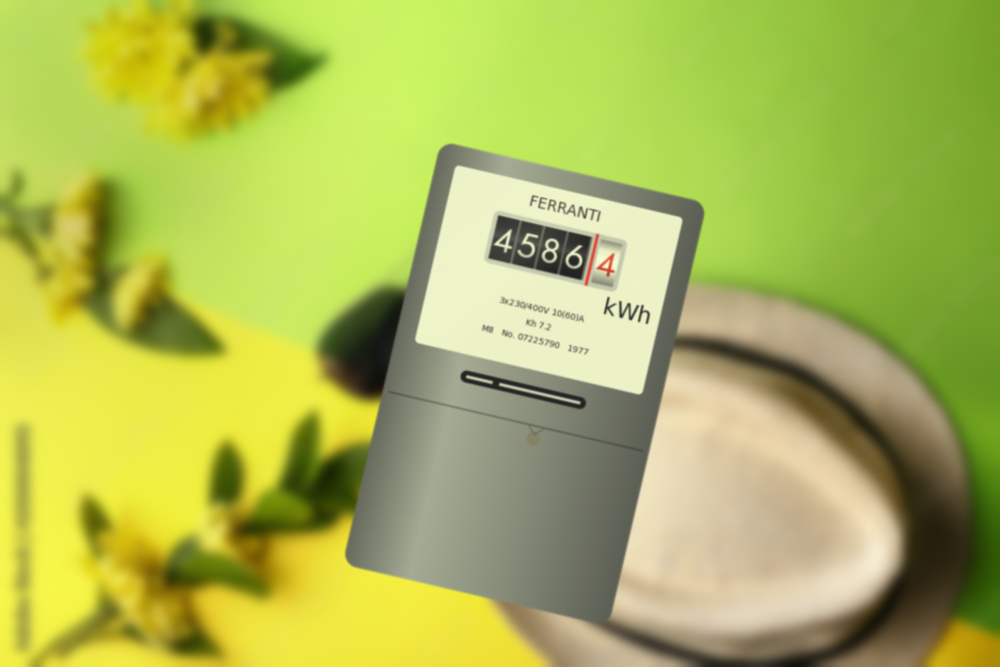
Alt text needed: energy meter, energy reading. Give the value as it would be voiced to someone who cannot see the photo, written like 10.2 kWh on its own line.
4586.4 kWh
